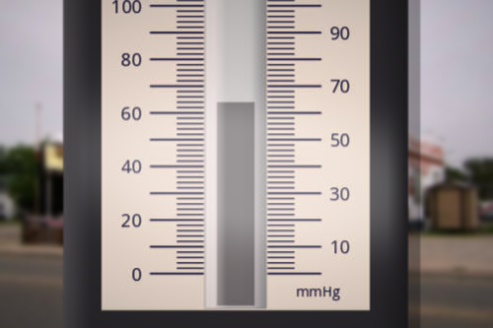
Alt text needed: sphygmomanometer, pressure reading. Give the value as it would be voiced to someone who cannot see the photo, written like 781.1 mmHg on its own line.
64 mmHg
